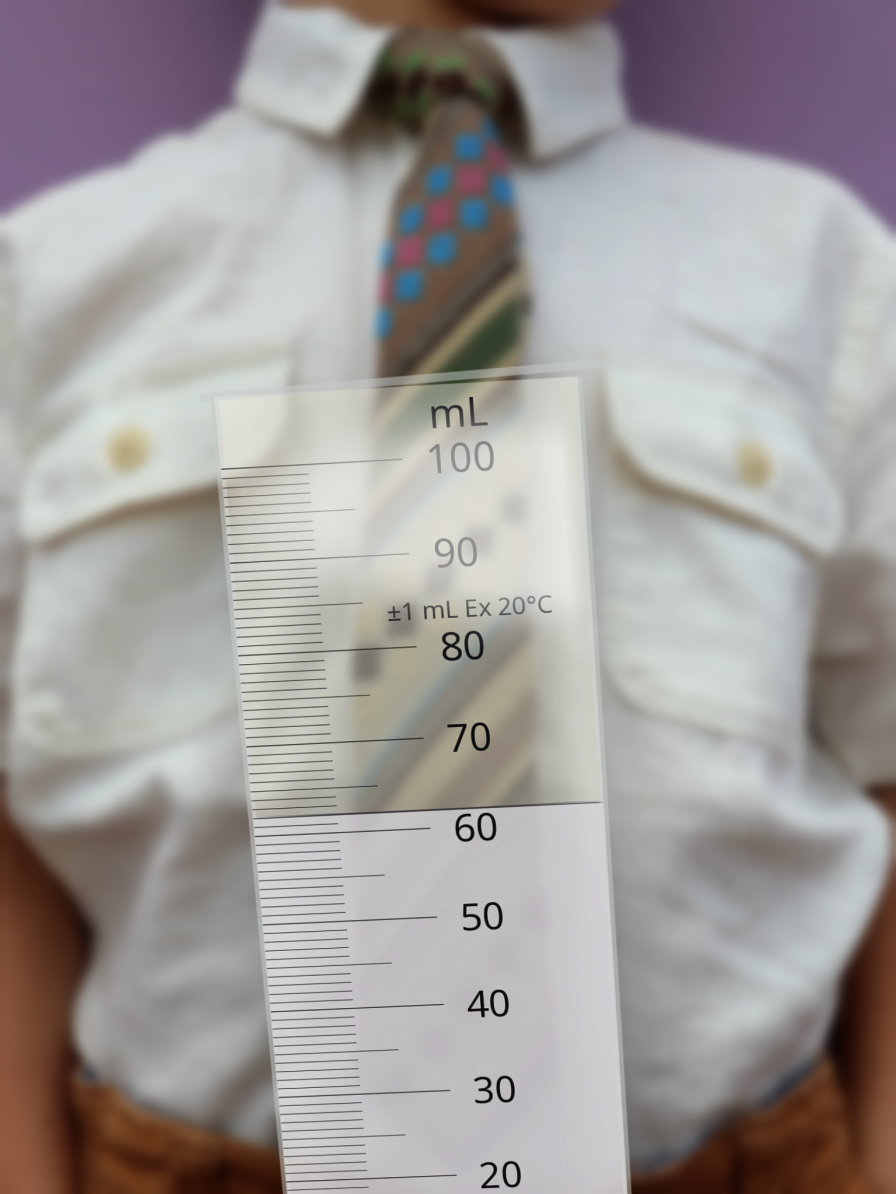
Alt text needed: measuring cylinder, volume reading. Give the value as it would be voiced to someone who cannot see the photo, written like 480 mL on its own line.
62 mL
